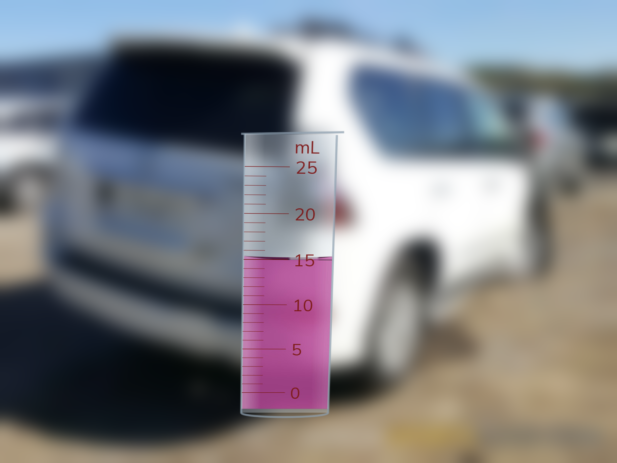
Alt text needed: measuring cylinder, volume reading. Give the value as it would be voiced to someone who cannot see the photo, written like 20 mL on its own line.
15 mL
